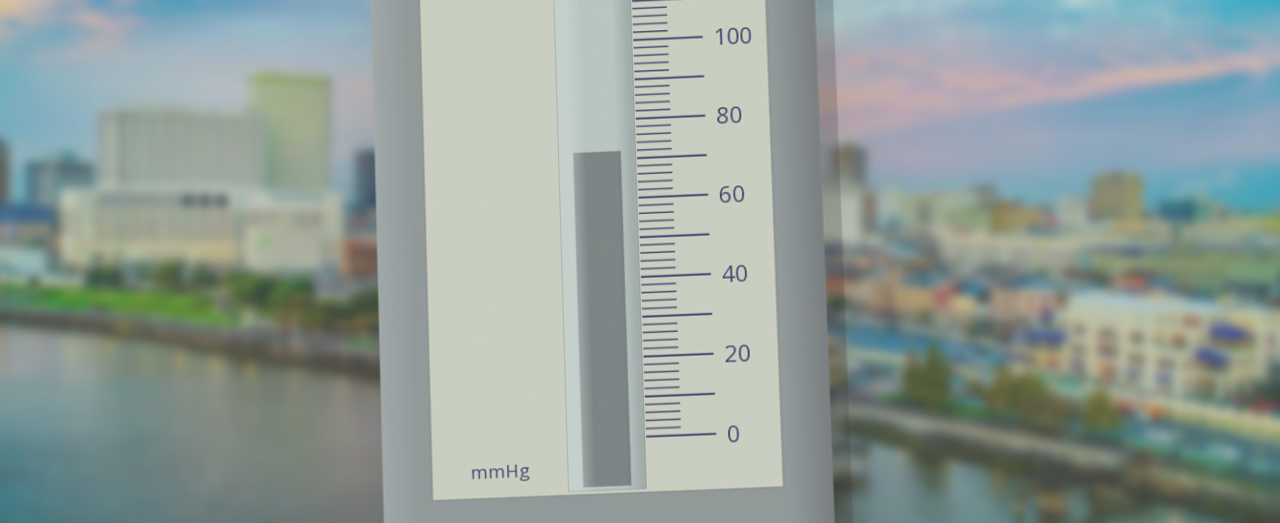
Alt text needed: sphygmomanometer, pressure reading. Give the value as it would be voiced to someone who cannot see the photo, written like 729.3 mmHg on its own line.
72 mmHg
